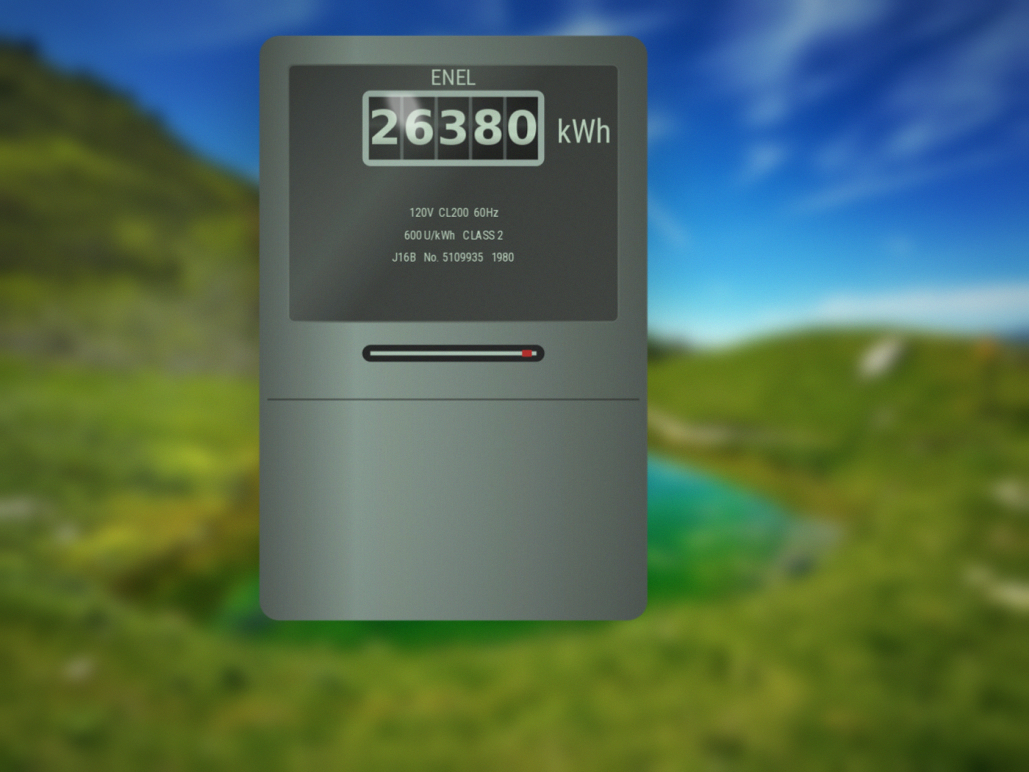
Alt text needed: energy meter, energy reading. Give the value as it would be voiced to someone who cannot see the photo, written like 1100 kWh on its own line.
26380 kWh
